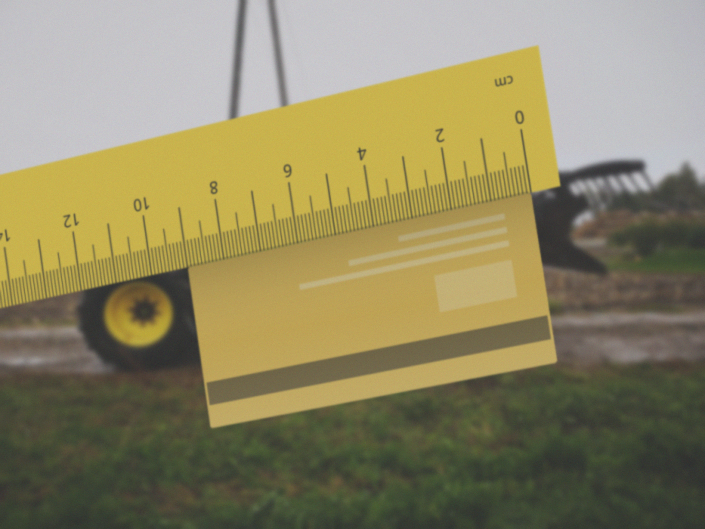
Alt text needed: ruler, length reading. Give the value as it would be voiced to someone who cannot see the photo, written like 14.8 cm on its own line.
9 cm
